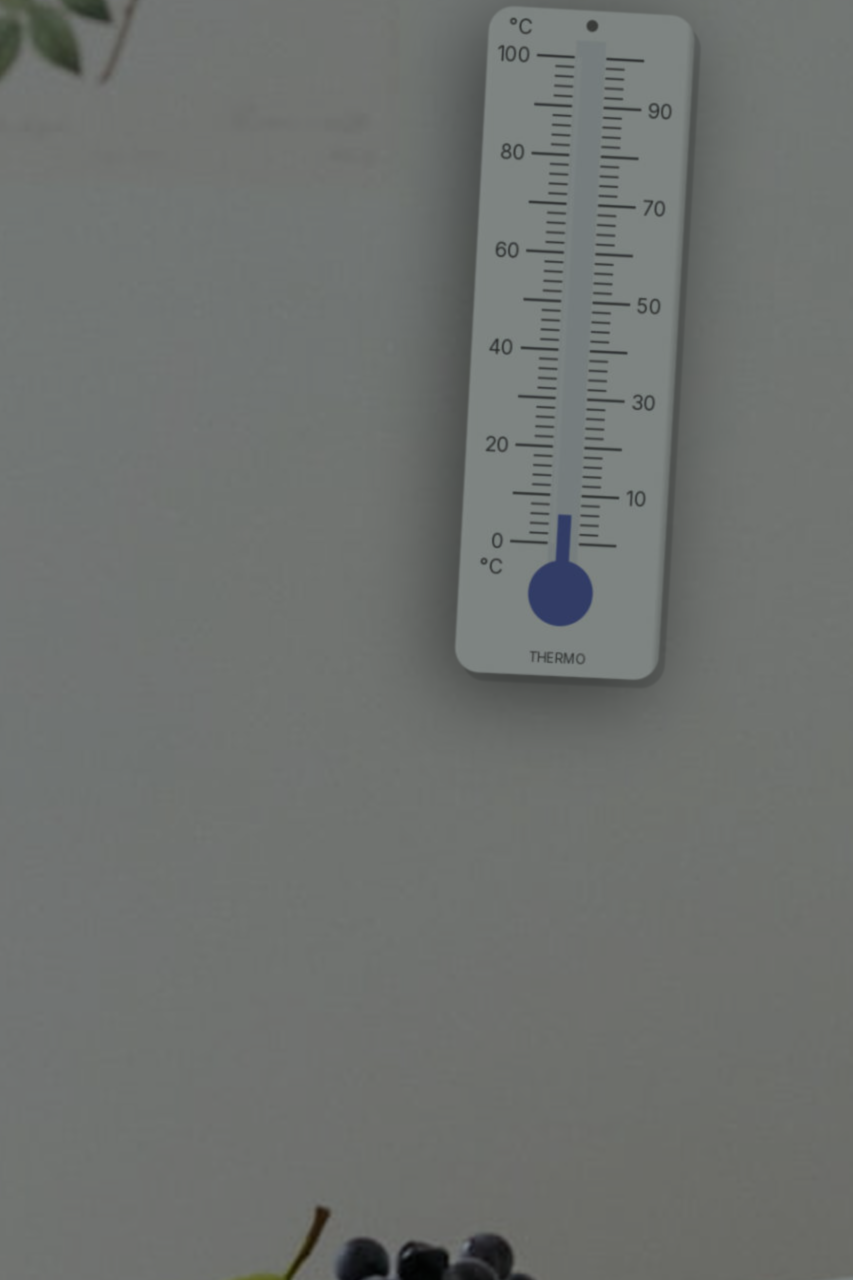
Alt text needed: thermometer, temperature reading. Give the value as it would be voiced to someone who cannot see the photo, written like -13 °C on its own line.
6 °C
